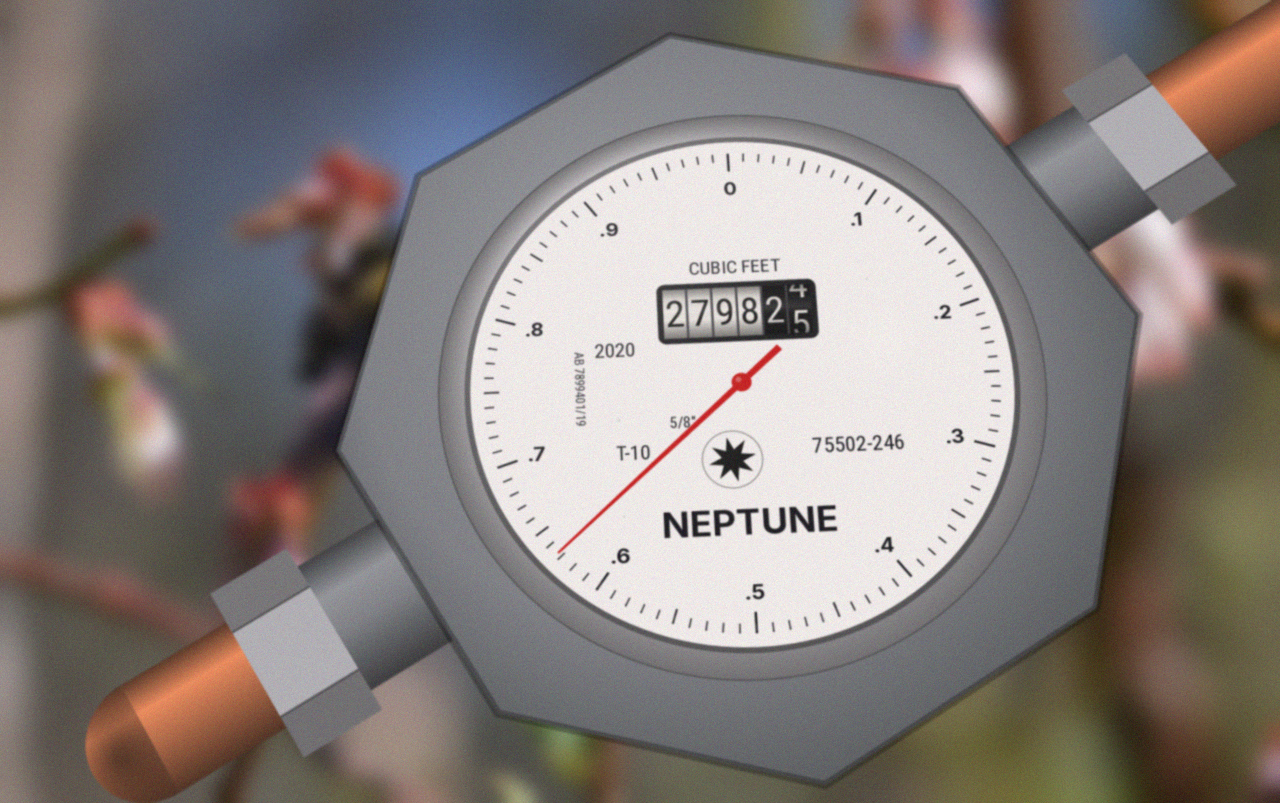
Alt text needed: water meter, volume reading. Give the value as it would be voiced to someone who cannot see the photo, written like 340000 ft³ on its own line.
279824.63 ft³
